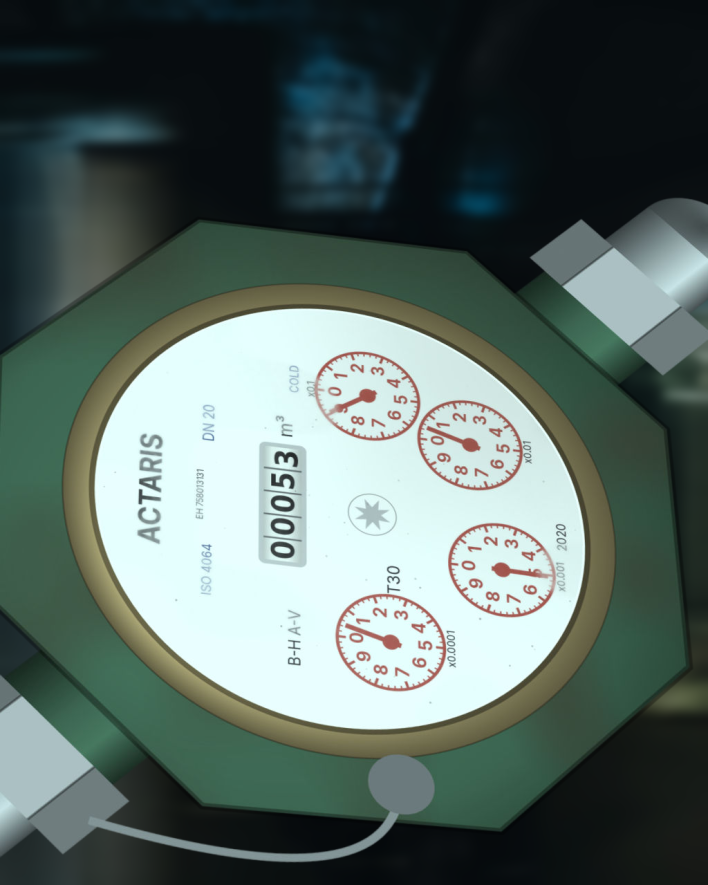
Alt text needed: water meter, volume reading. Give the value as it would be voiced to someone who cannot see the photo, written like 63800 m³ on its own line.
52.9050 m³
